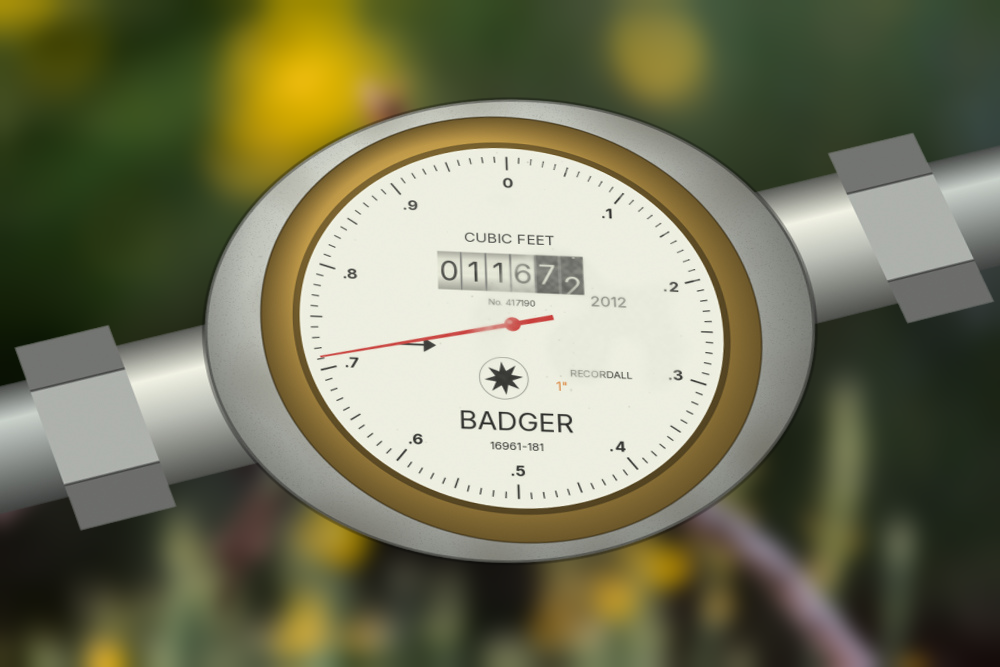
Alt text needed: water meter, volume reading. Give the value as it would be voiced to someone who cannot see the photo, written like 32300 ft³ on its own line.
11671.71 ft³
